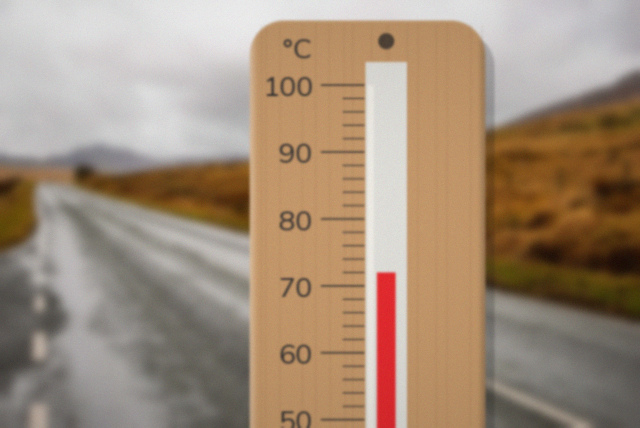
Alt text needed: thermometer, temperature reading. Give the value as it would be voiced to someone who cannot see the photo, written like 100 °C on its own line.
72 °C
